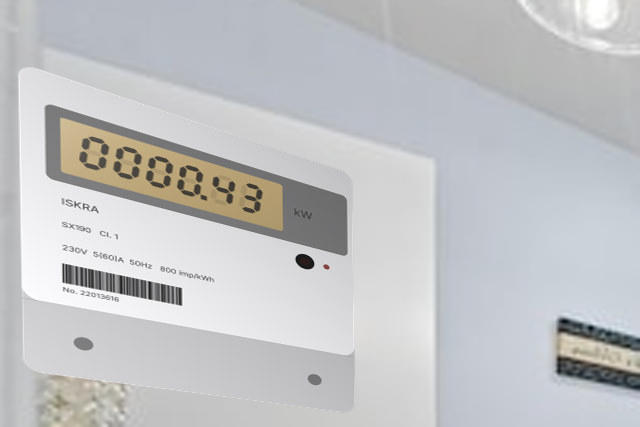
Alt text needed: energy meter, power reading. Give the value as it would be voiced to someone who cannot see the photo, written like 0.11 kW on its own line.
0.43 kW
